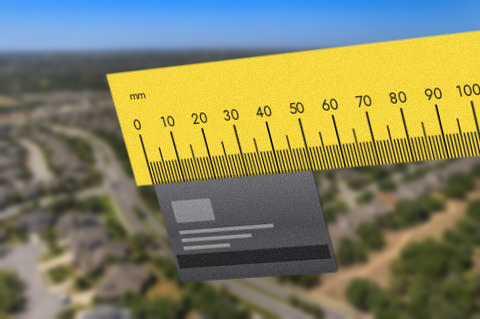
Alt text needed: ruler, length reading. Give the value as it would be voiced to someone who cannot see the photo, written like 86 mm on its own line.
50 mm
